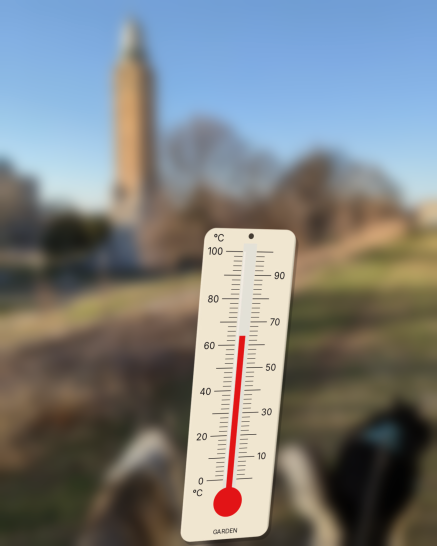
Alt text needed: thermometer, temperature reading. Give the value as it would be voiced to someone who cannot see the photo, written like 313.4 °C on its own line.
64 °C
